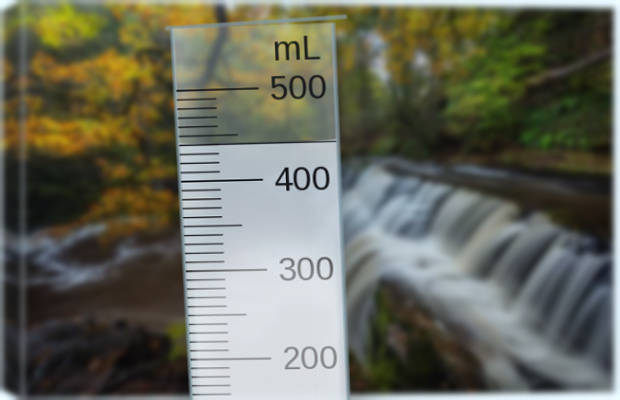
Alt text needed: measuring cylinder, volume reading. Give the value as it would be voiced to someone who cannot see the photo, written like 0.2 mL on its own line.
440 mL
